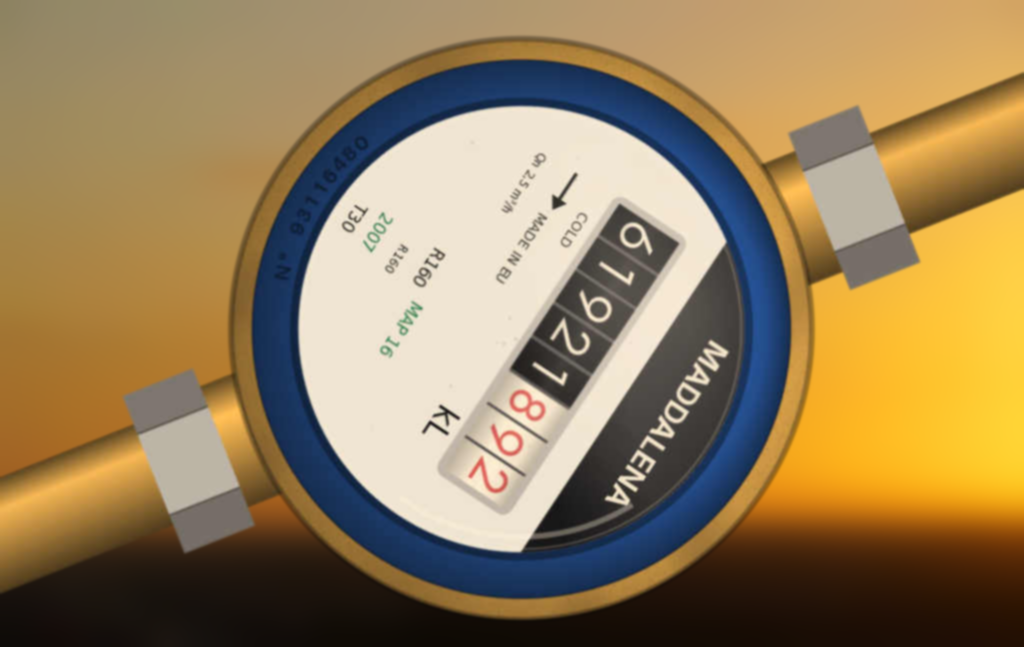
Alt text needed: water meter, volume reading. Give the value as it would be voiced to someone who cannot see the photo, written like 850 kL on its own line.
61921.892 kL
